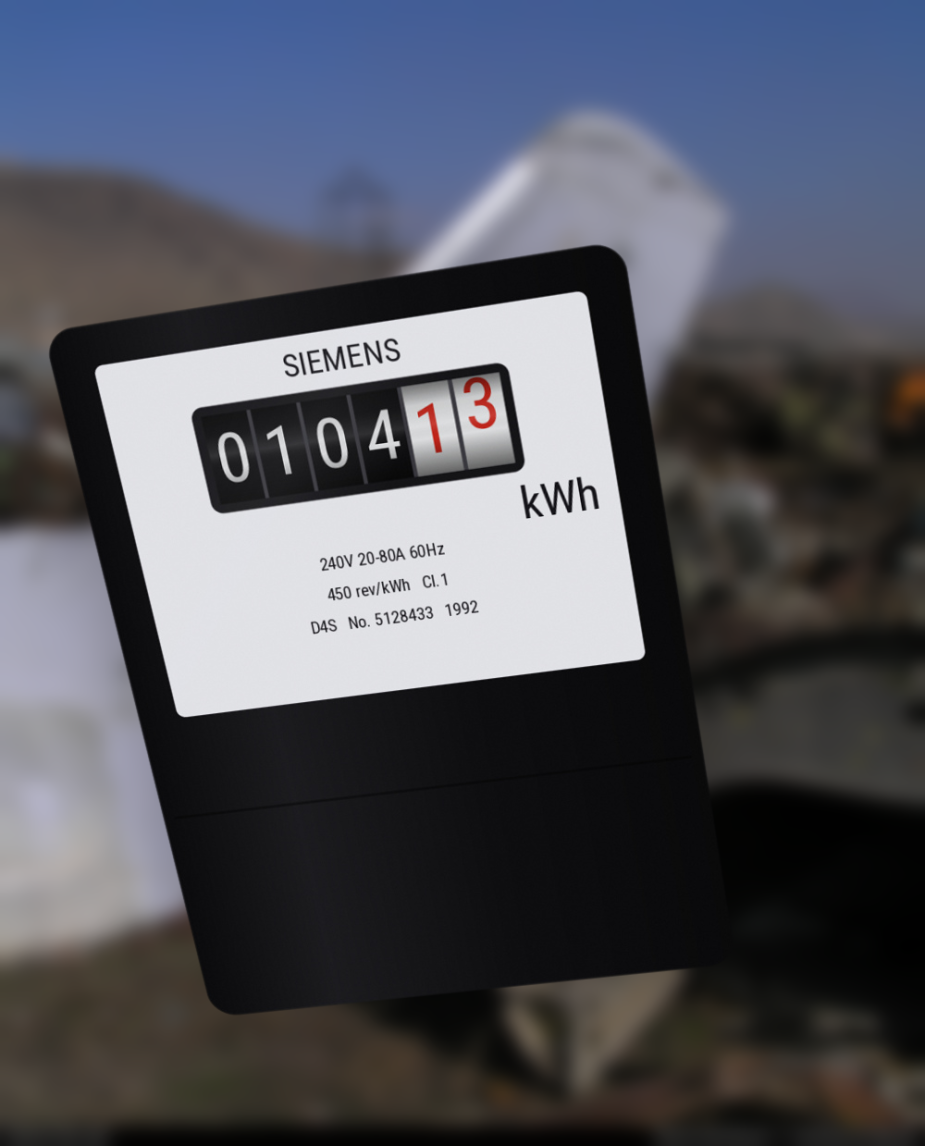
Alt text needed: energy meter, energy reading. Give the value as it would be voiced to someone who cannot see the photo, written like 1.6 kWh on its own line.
104.13 kWh
